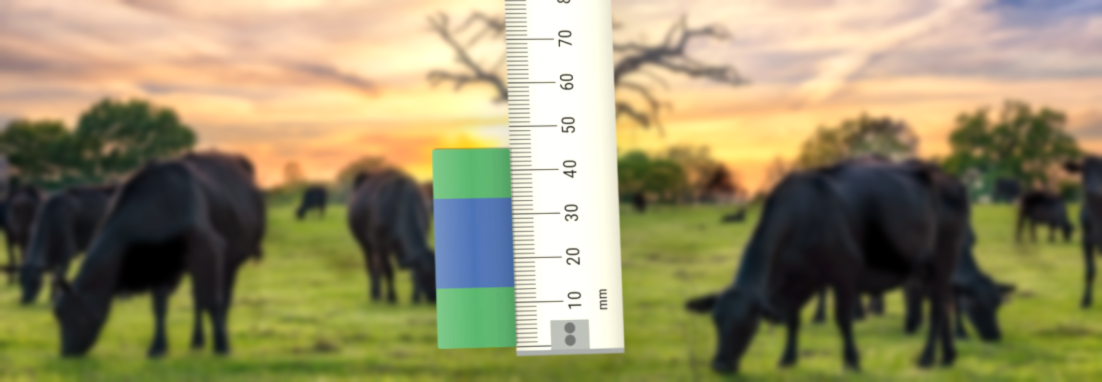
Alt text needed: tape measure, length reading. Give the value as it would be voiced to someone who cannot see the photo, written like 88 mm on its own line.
45 mm
